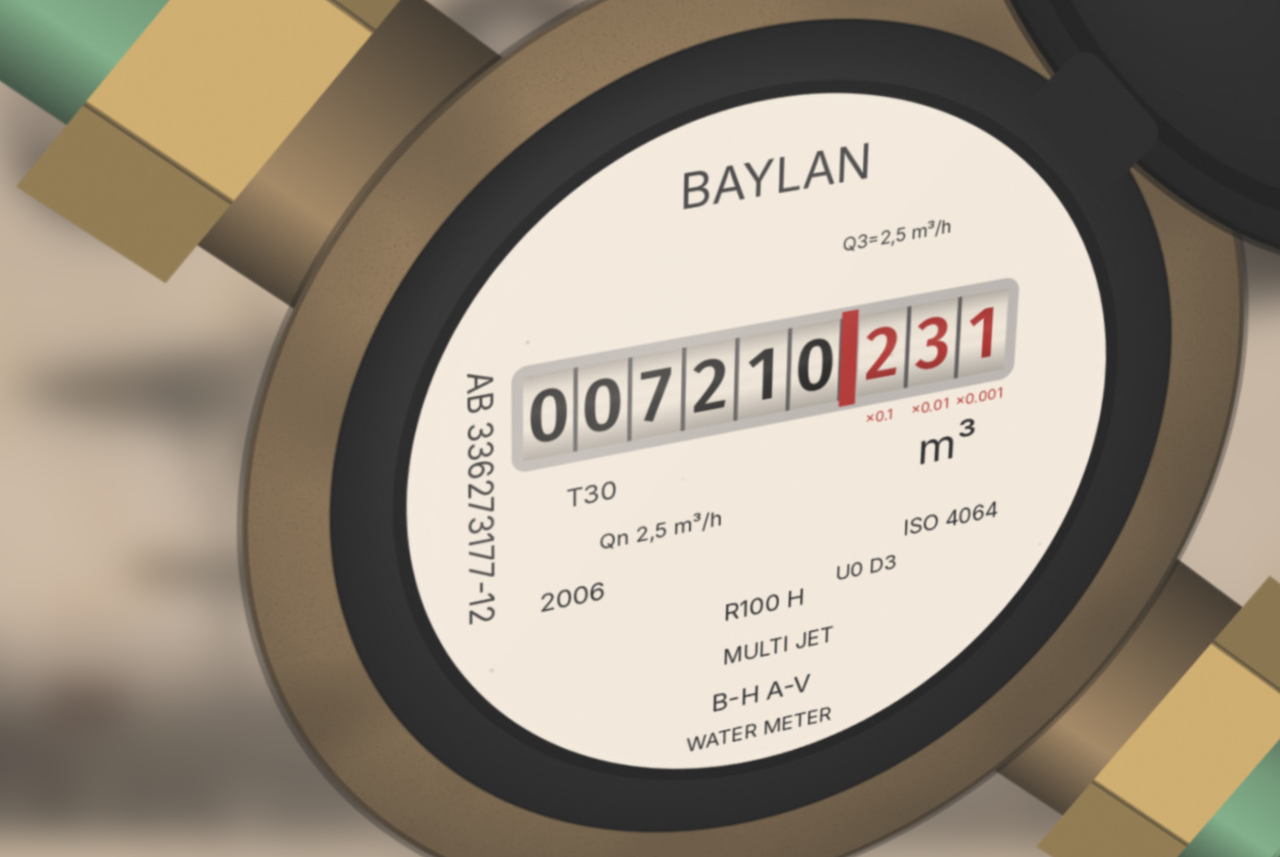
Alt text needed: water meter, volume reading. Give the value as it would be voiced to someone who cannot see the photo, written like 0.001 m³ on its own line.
7210.231 m³
